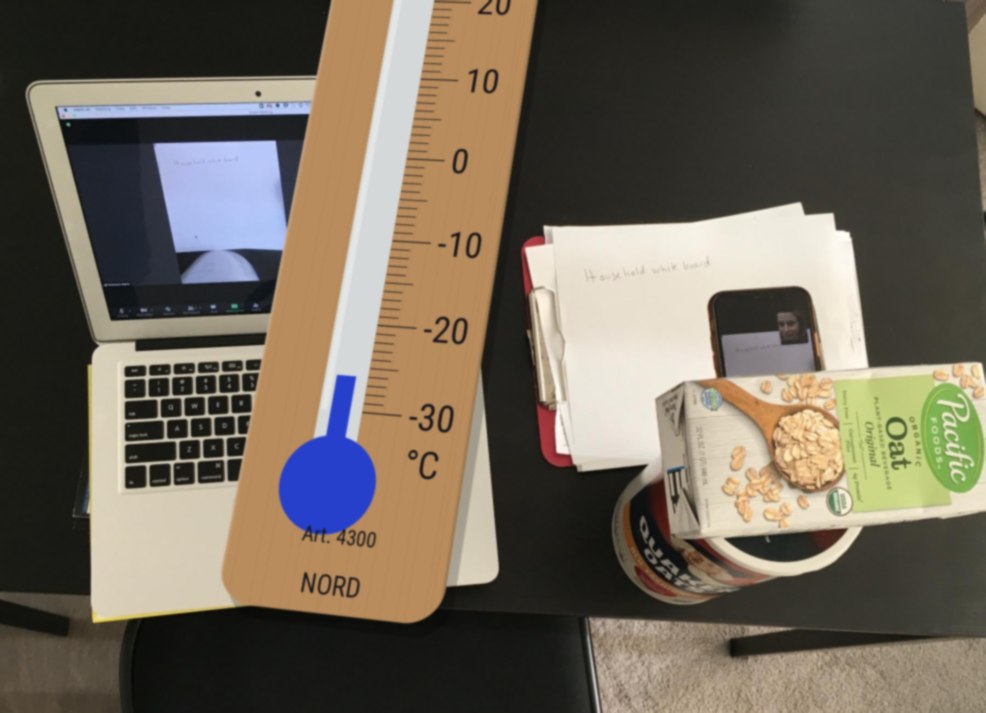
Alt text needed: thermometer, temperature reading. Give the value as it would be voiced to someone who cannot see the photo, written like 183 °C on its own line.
-26 °C
